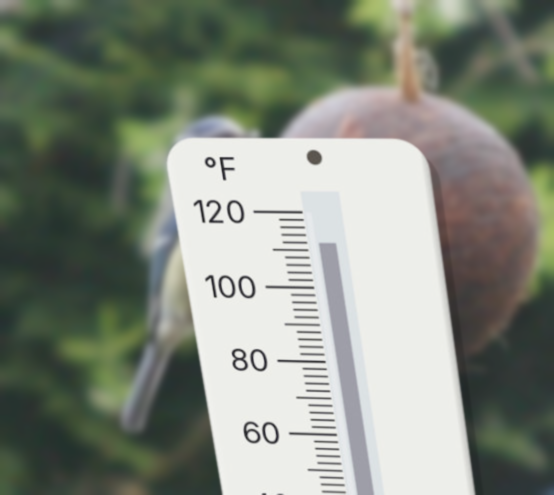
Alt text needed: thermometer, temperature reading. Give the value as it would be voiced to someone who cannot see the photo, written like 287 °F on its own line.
112 °F
